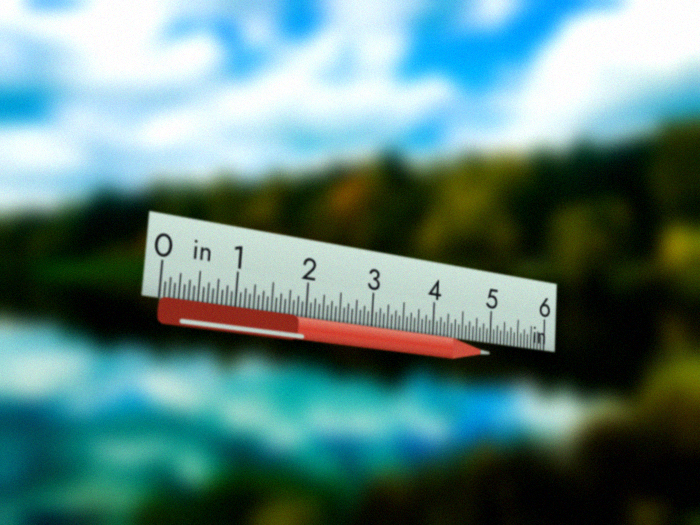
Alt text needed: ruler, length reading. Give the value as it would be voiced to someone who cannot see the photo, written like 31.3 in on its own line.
5 in
